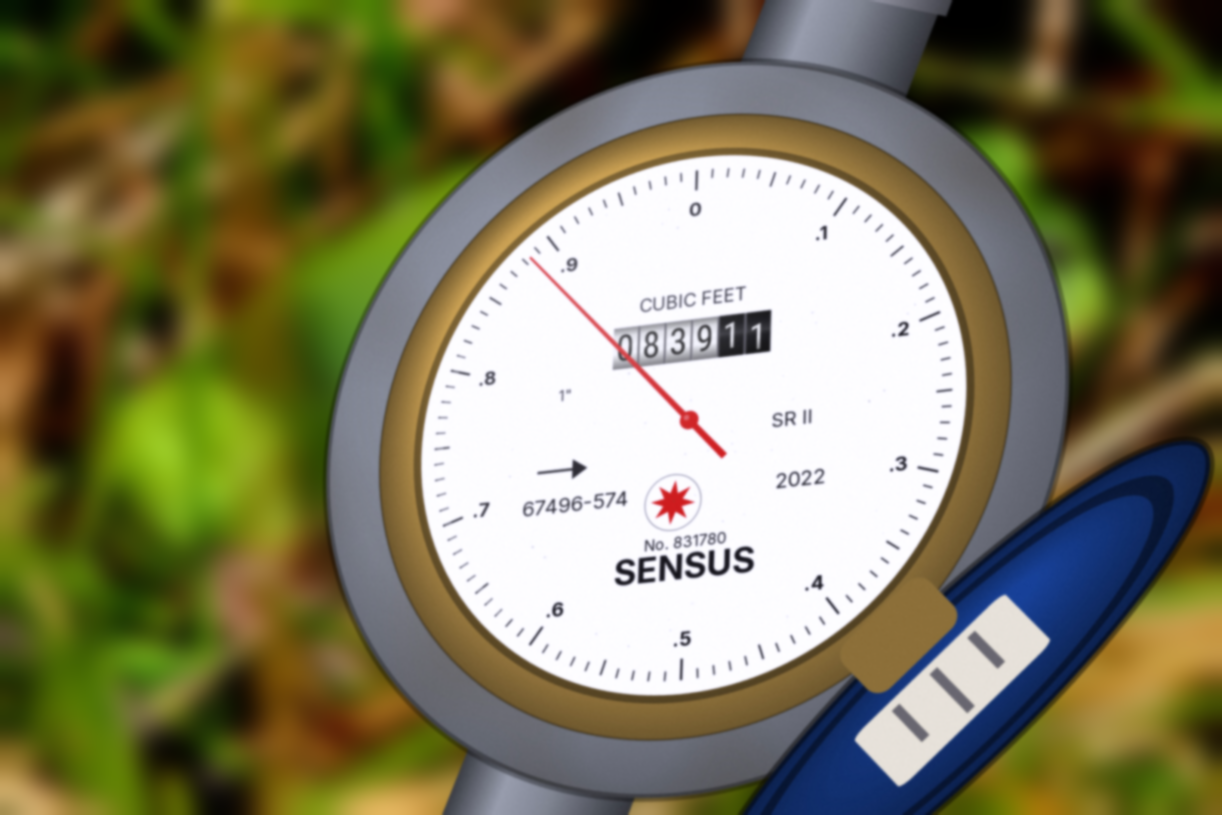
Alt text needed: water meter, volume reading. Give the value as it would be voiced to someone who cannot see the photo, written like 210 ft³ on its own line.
83910.88 ft³
